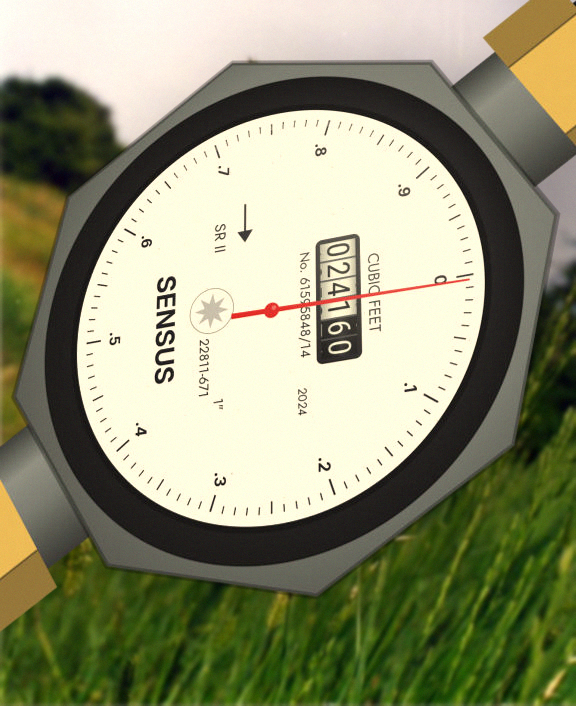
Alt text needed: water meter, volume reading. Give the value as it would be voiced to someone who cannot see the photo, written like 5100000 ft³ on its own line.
24160.00 ft³
